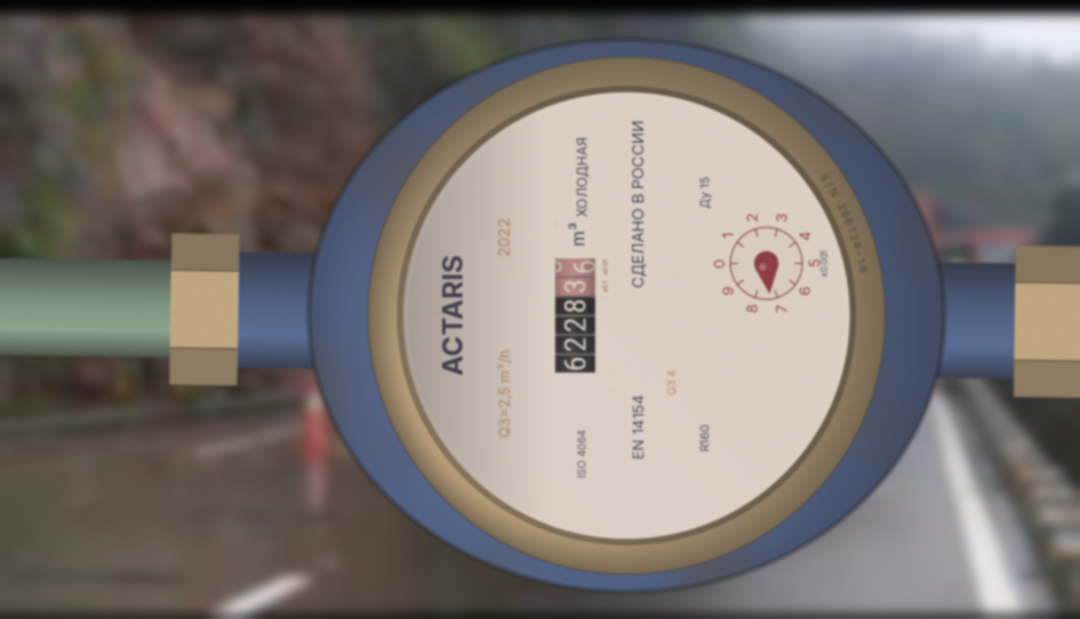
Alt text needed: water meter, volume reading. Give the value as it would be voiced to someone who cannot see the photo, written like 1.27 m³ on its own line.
6228.357 m³
